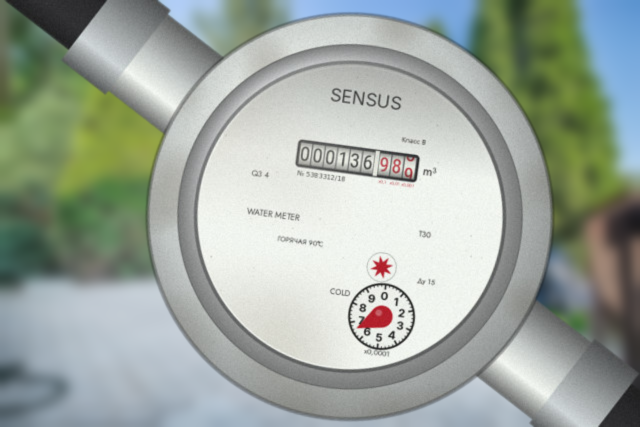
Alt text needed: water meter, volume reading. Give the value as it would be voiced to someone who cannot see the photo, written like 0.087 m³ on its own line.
136.9886 m³
